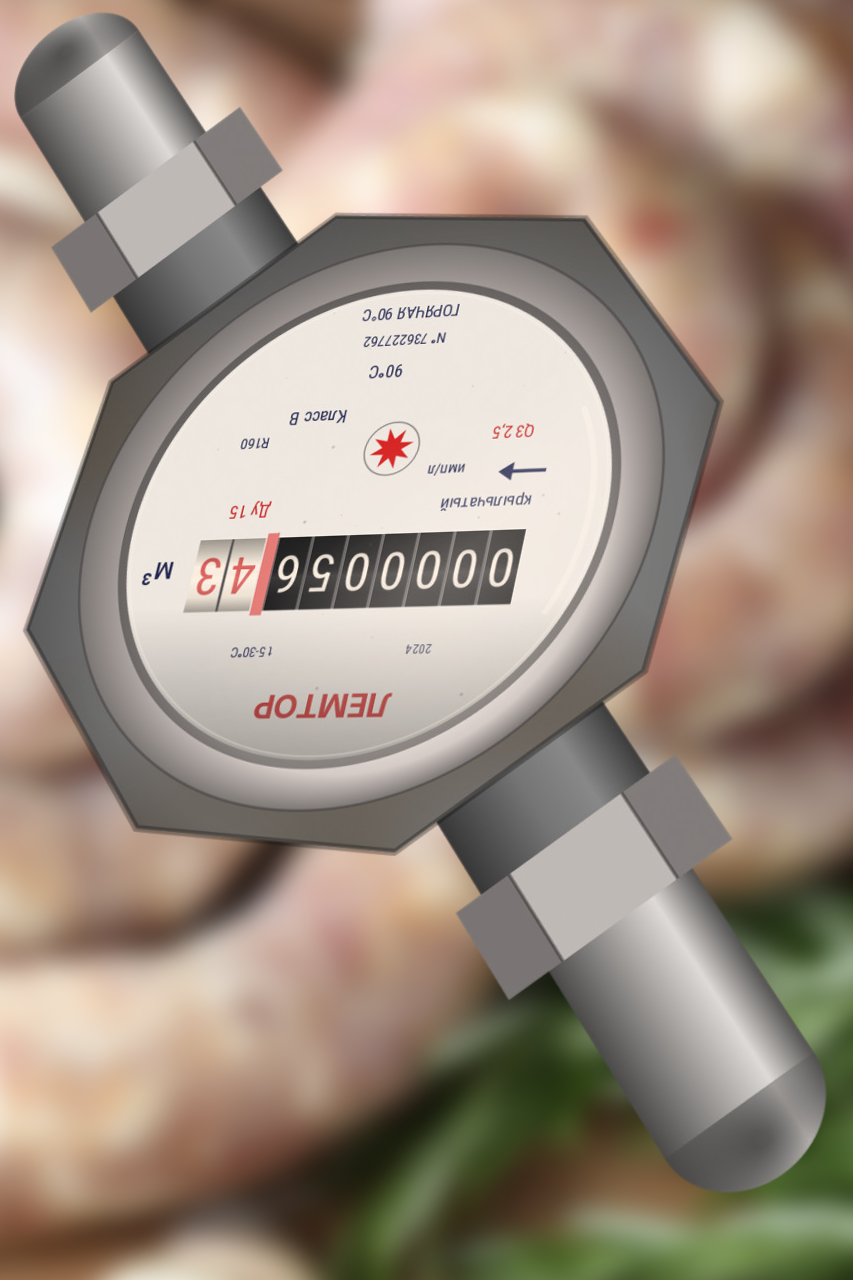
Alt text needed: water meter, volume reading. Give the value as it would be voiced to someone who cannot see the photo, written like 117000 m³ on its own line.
56.43 m³
